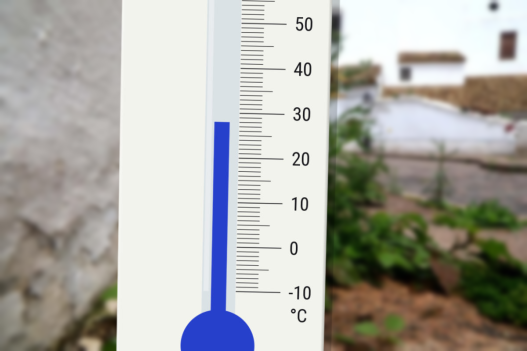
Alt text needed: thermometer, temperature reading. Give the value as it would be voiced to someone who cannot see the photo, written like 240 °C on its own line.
28 °C
